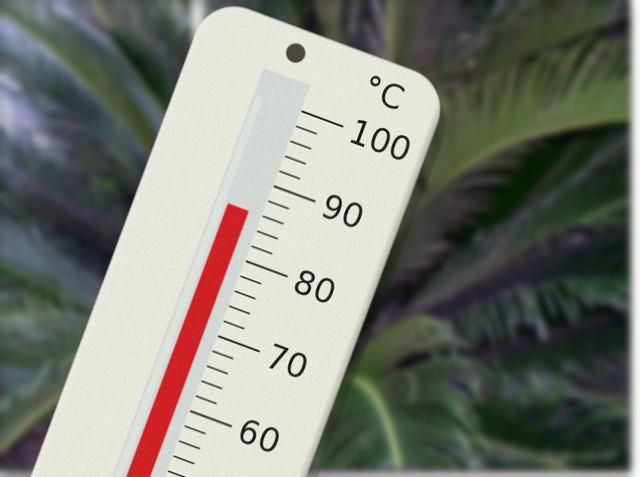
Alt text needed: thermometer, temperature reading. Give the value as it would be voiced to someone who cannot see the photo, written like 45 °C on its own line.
86 °C
